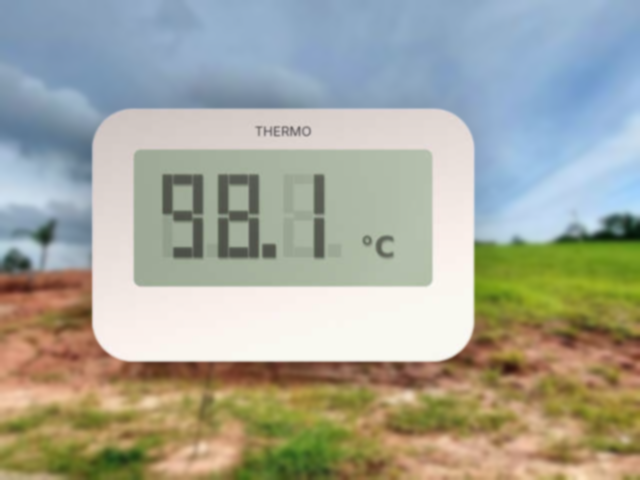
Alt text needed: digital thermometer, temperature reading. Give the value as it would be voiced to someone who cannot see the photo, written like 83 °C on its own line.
98.1 °C
